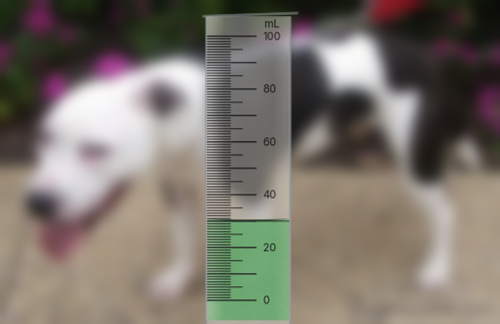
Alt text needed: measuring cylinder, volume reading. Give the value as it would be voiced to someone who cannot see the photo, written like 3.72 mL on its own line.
30 mL
